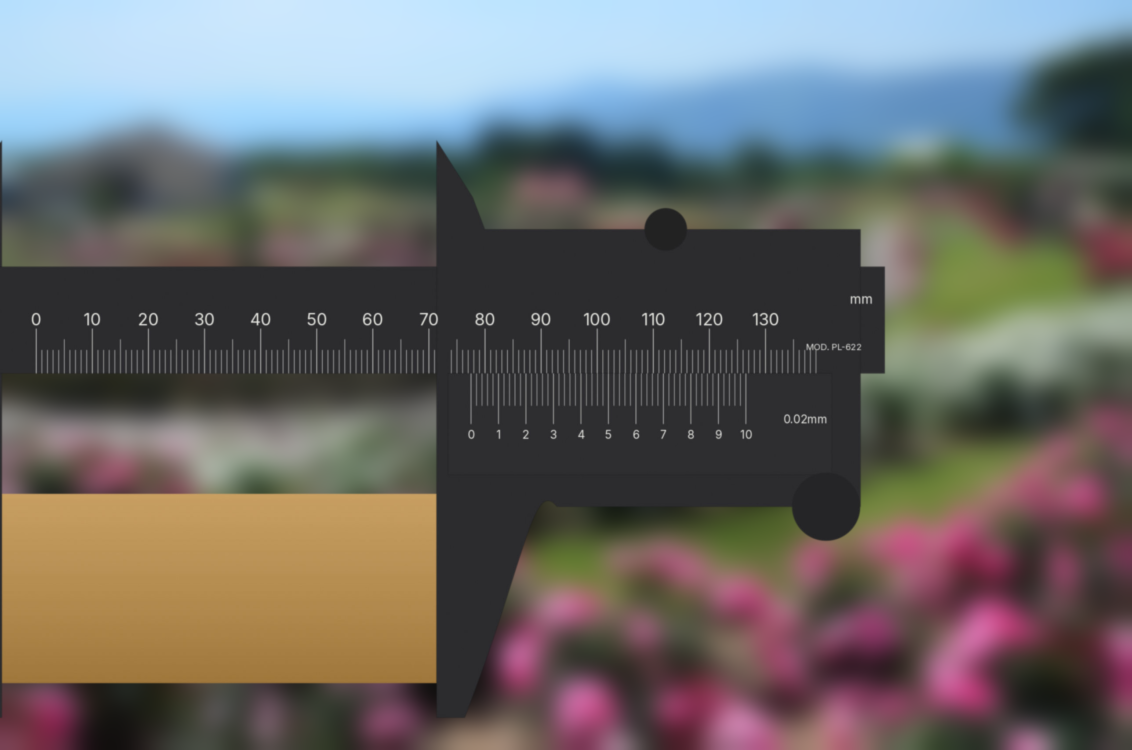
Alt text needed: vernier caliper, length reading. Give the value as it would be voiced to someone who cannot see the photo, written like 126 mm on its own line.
77.5 mm
